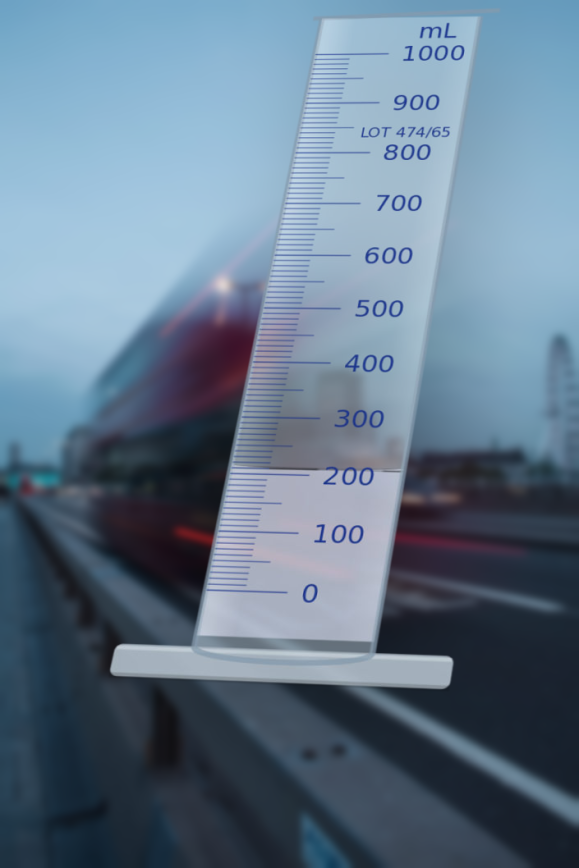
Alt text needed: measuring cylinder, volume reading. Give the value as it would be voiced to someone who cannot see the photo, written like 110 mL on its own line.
210 mL
